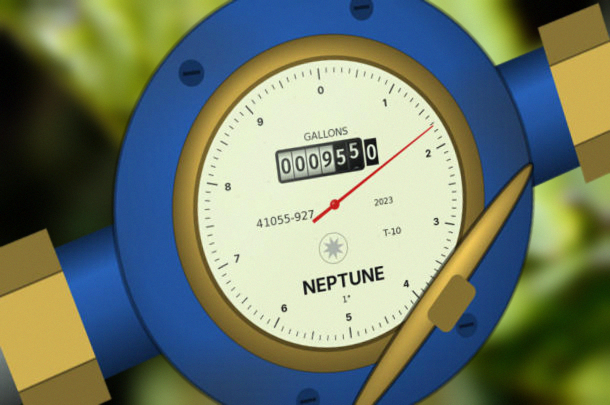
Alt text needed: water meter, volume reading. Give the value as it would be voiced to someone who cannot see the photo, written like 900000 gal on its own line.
9551.7 gal
